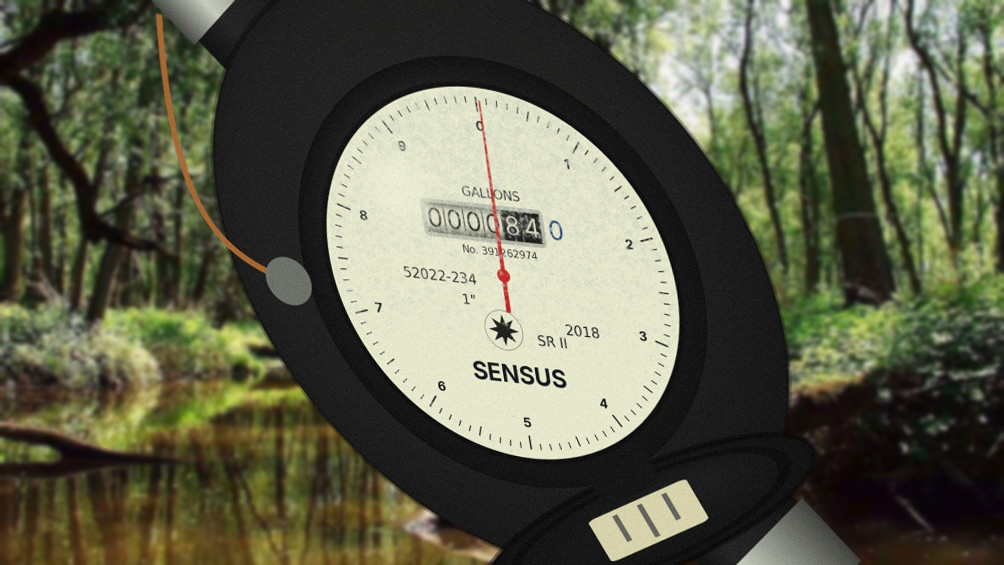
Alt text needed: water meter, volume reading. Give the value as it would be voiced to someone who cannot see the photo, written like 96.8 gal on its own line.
840.0 gal
